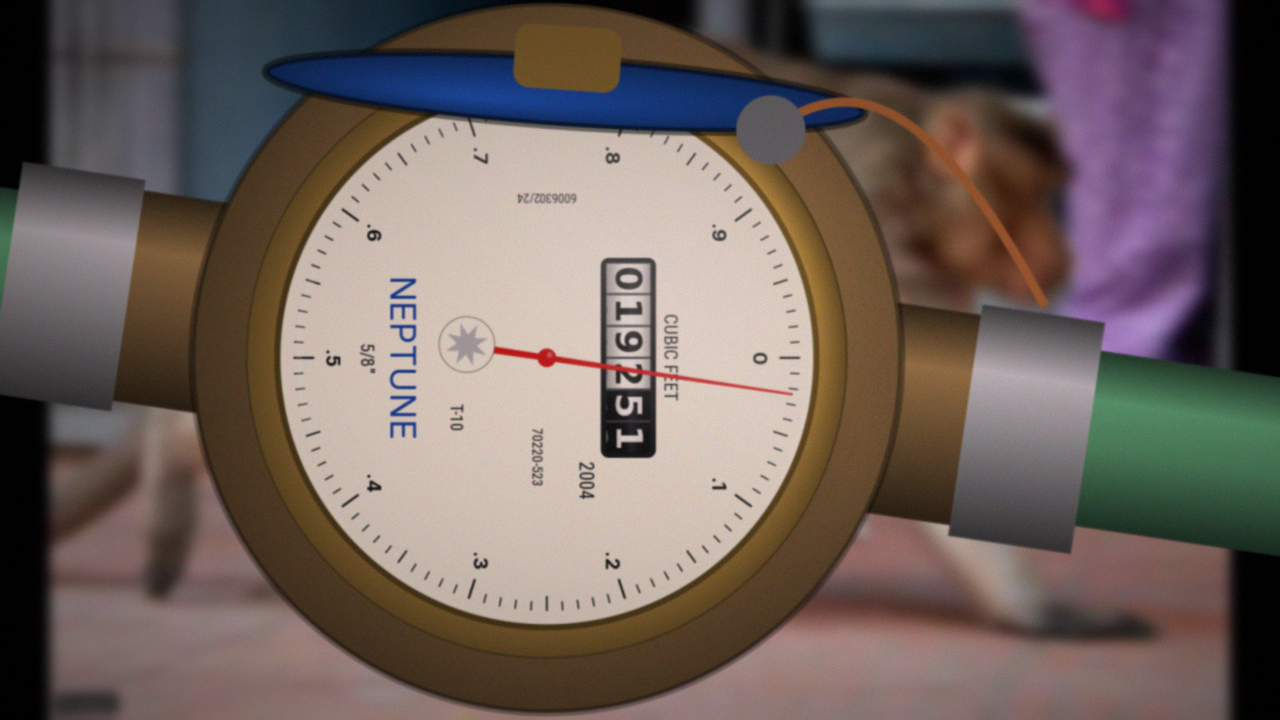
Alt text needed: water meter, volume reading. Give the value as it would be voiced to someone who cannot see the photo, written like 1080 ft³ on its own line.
19251.02 ft³
